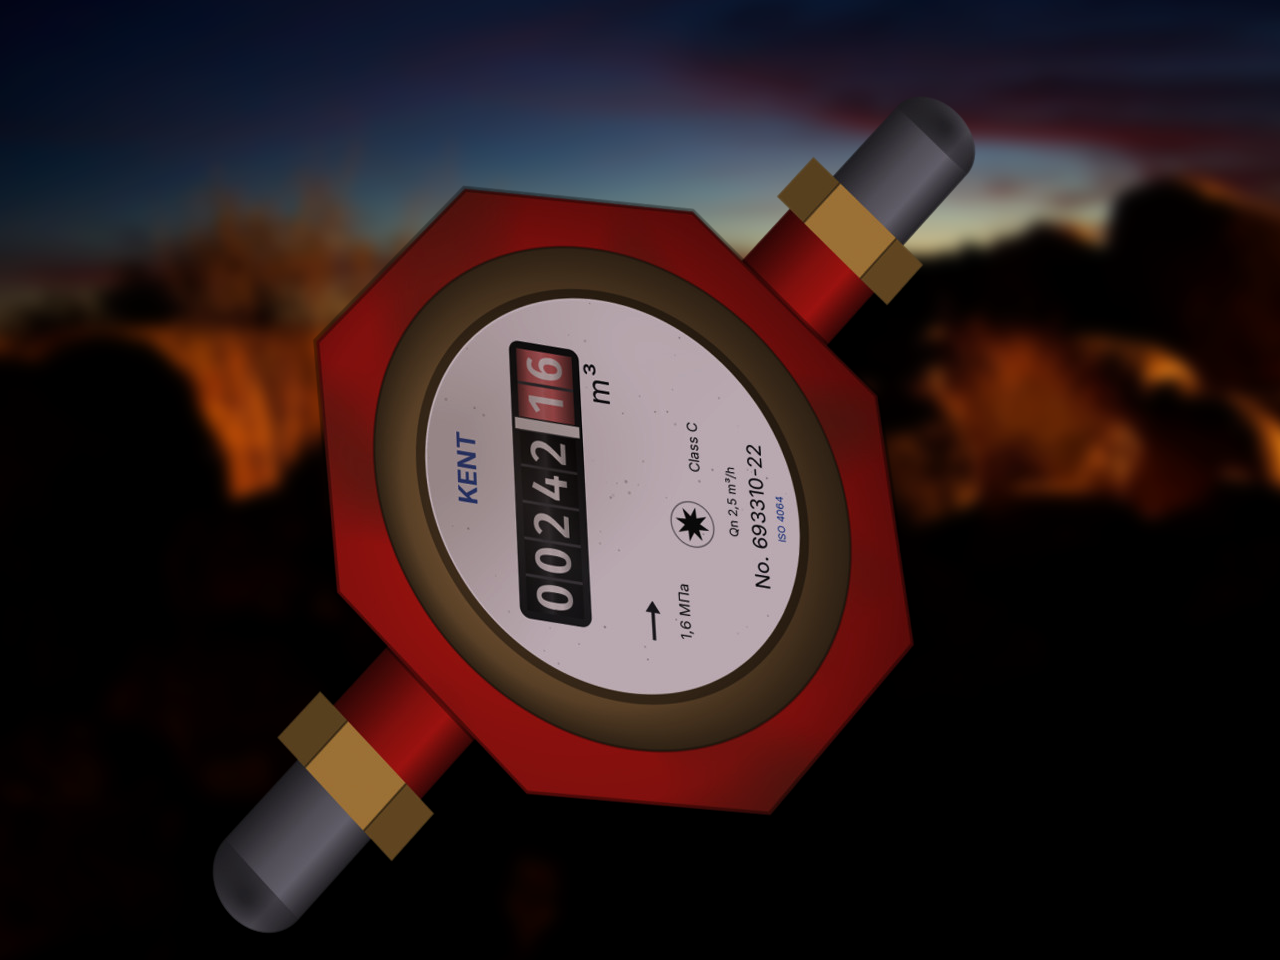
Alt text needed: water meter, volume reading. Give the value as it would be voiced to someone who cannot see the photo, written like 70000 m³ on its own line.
242.16 m³
